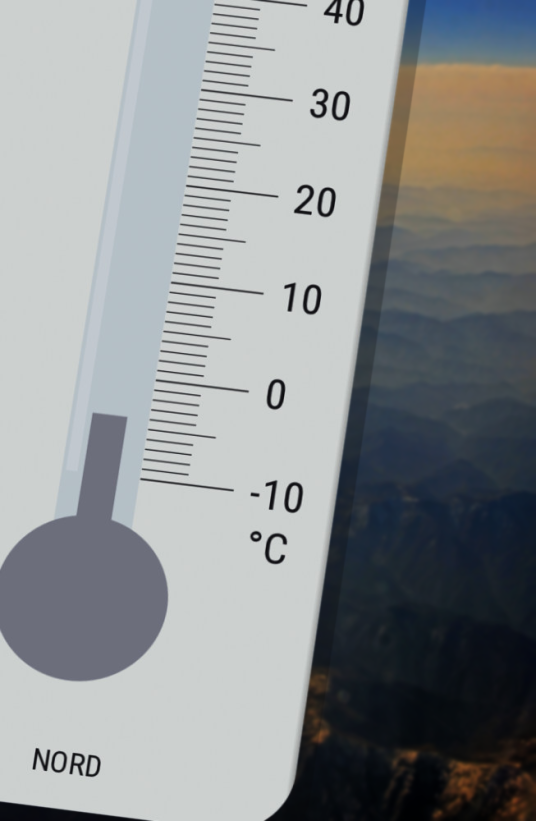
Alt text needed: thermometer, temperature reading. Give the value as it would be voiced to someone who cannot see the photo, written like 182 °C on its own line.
-4 °C
